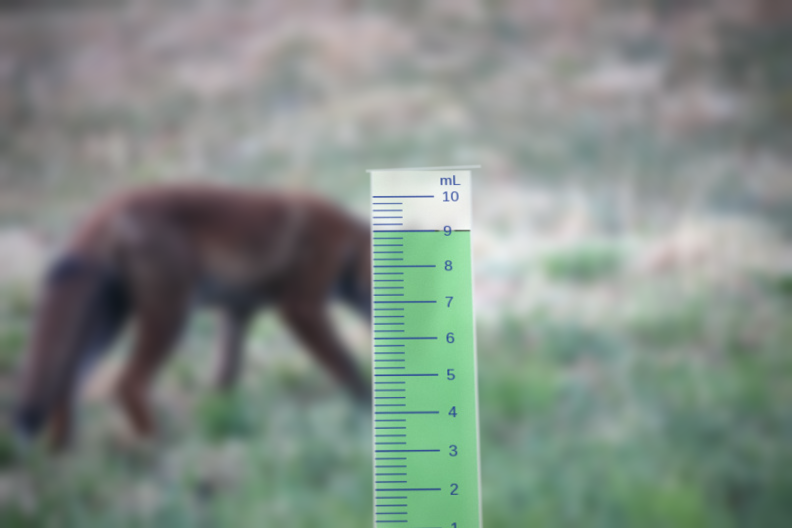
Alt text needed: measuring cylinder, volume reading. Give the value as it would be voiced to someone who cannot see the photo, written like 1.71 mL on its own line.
9 mL
